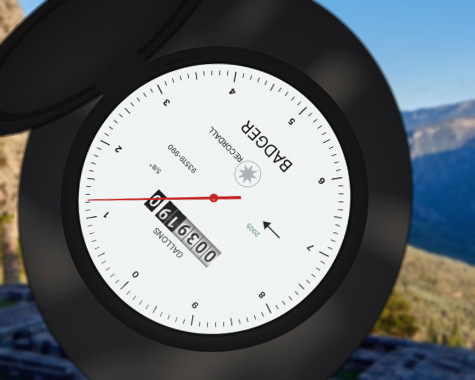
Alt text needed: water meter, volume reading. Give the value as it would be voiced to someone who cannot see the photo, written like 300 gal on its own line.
39191.2 gal
